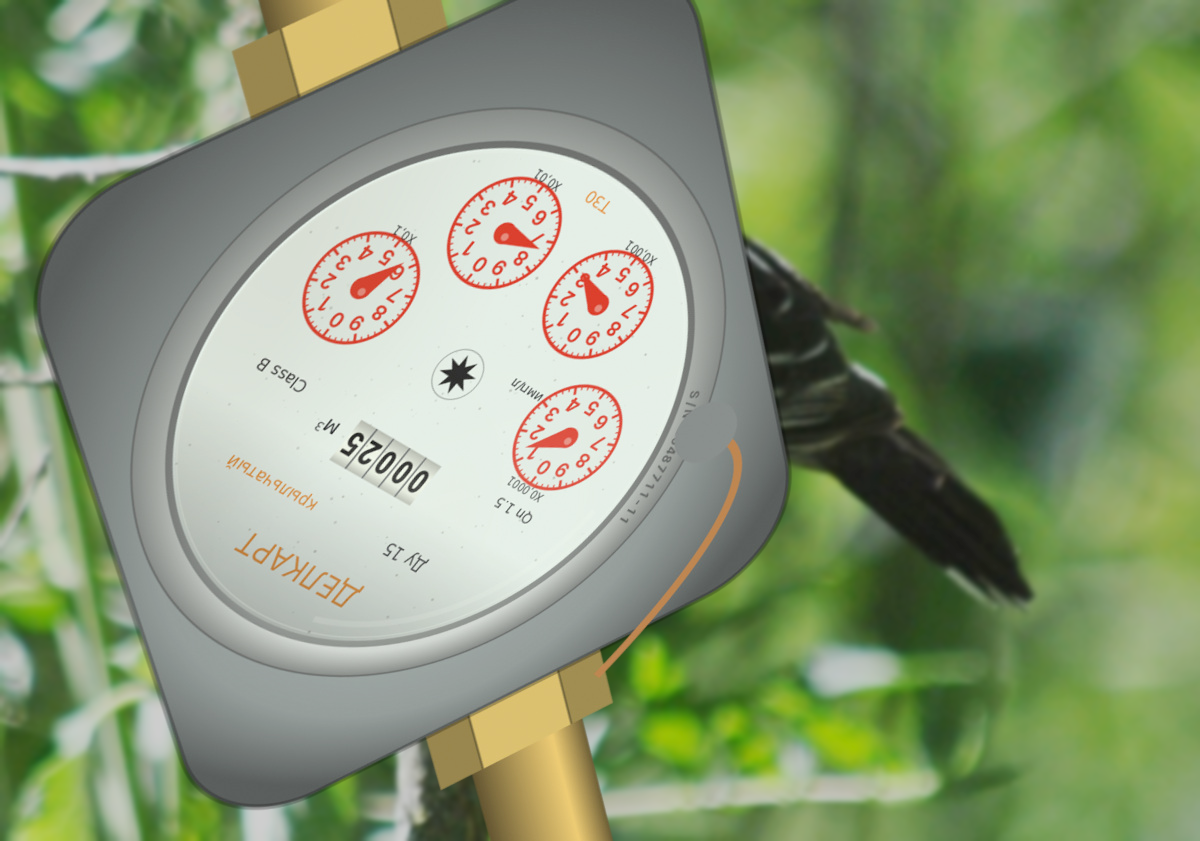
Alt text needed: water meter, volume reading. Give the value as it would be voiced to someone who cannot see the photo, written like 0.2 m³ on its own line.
25.5731 m³
